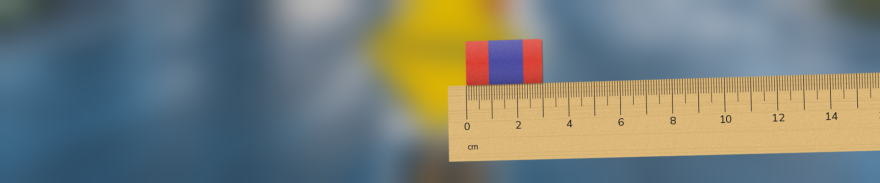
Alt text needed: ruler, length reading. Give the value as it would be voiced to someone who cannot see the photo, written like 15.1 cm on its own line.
3 cm
